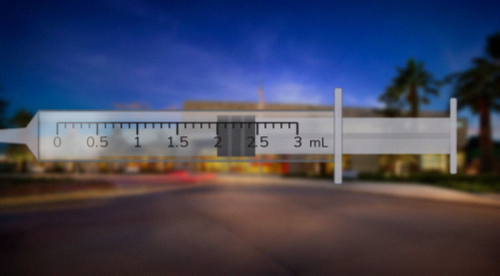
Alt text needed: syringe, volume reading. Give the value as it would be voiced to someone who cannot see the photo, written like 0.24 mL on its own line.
2 mL
